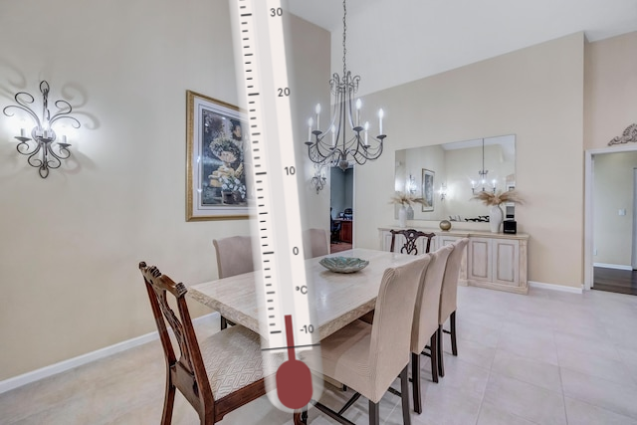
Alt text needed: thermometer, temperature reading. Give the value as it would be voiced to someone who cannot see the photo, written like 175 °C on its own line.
-8 °C
